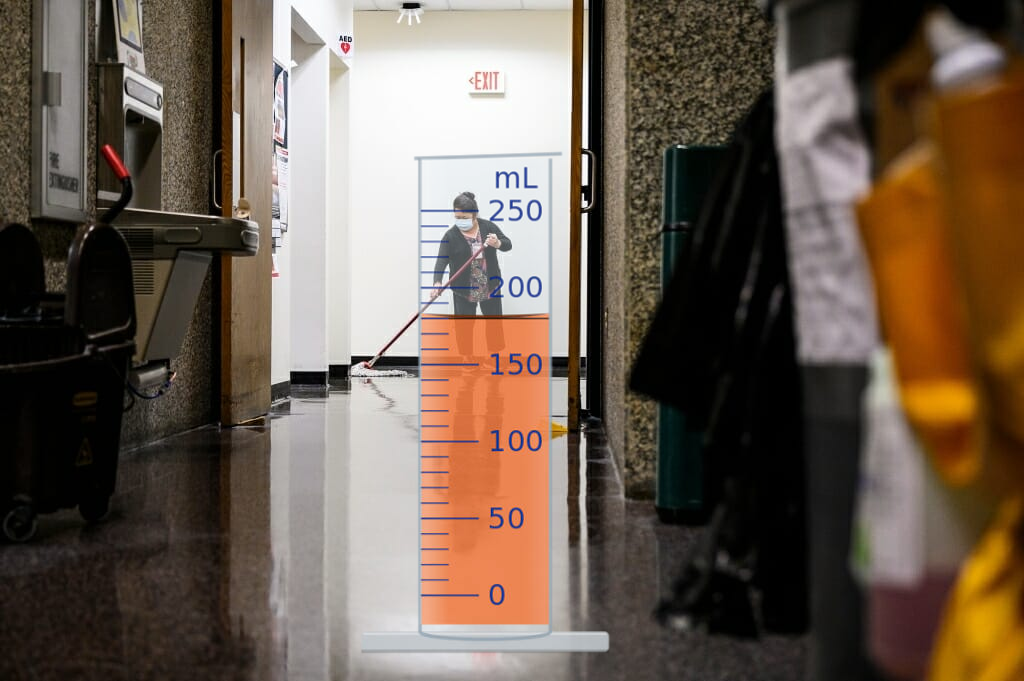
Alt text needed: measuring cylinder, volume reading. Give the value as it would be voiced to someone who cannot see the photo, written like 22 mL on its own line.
180 mL
